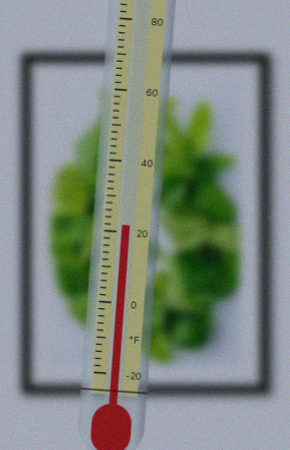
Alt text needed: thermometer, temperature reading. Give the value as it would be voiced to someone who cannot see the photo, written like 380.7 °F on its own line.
22 °F
